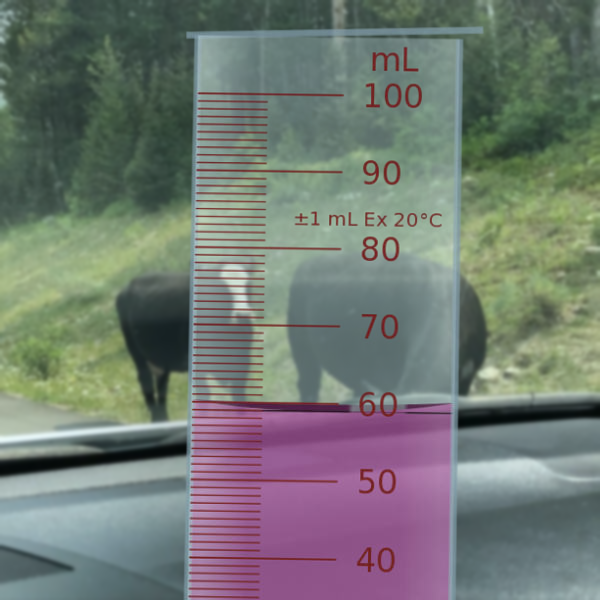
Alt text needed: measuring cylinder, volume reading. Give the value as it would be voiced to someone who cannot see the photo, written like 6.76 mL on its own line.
59 mL
